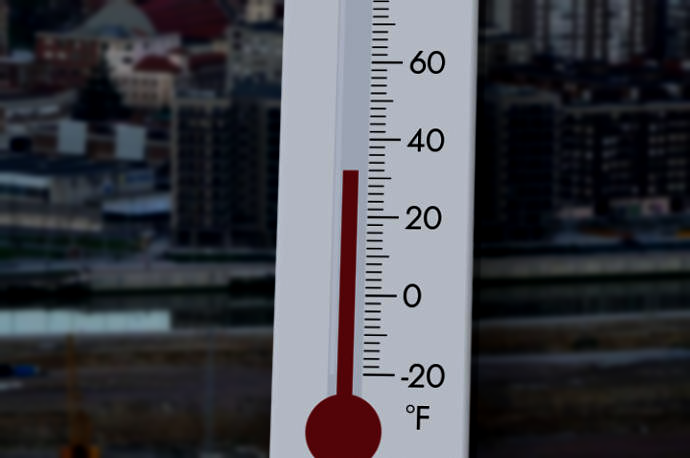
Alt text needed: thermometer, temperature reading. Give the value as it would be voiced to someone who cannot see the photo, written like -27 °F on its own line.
32 °F
